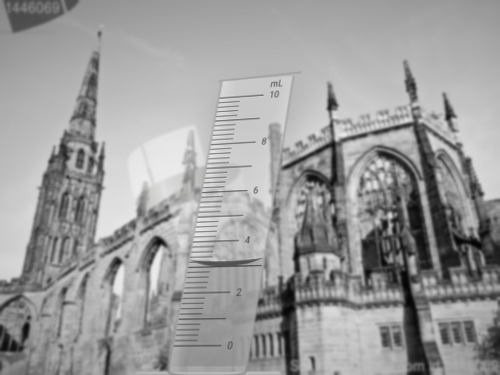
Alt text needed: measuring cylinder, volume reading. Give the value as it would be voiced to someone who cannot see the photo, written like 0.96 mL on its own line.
3 mL
